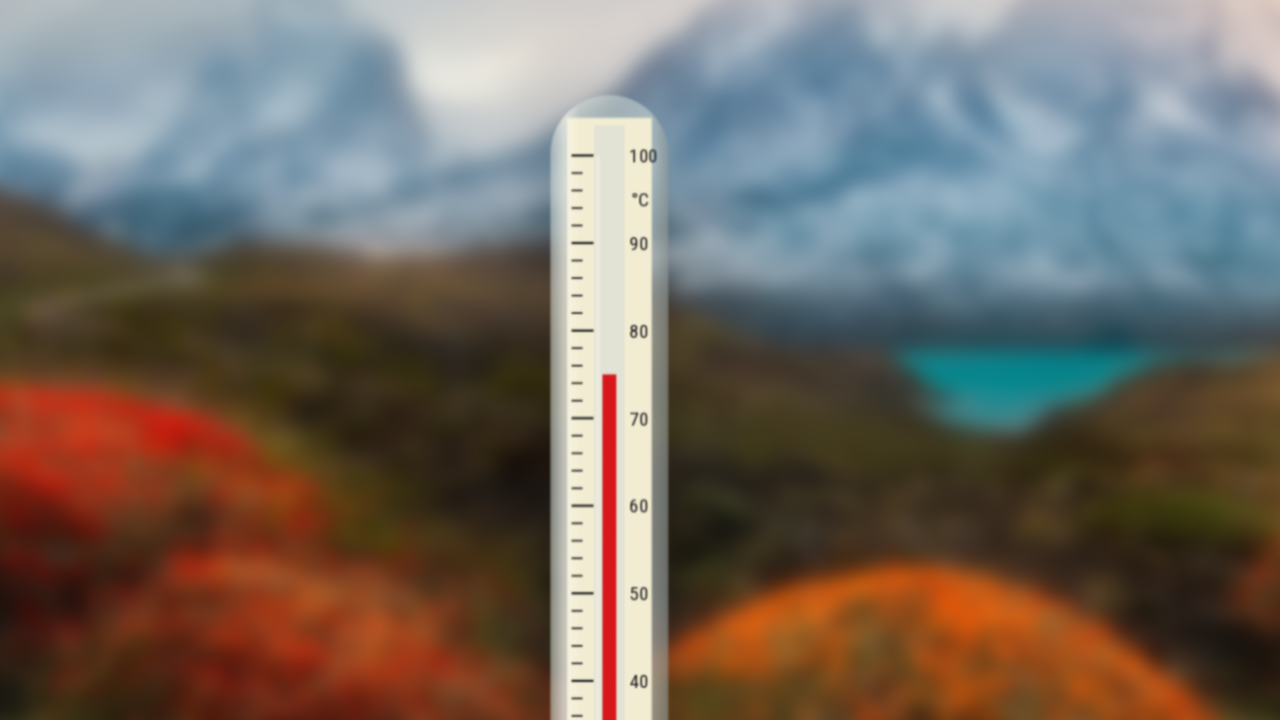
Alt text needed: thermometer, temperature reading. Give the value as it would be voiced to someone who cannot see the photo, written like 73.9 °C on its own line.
75 °C
